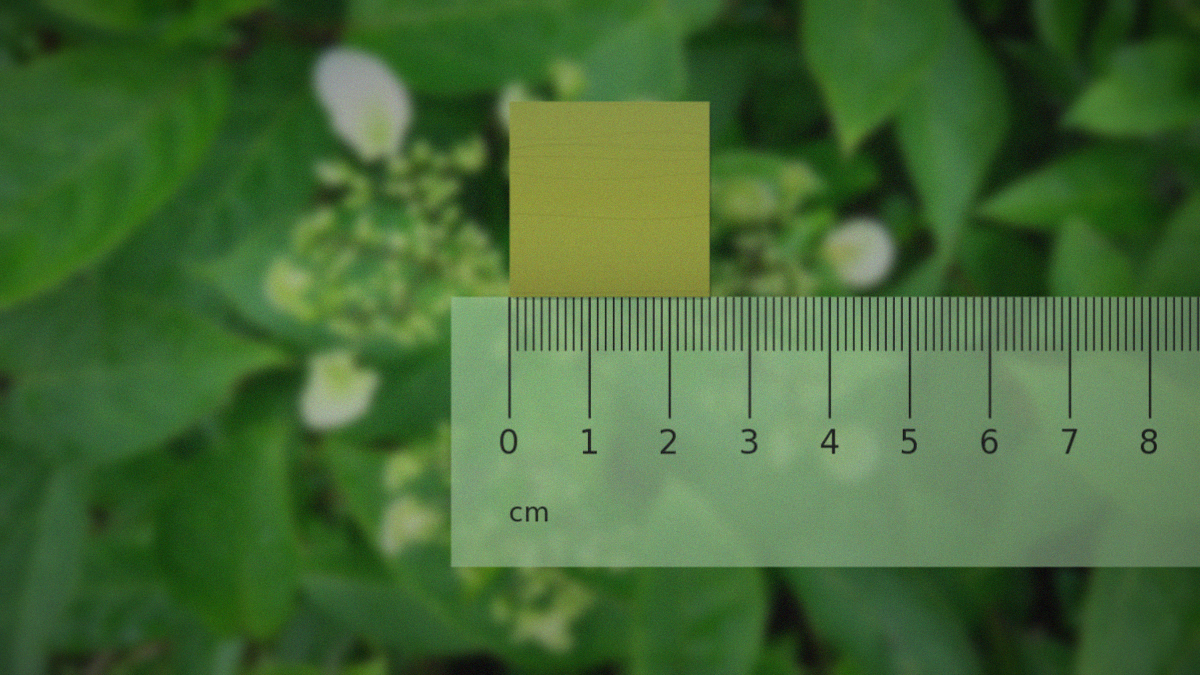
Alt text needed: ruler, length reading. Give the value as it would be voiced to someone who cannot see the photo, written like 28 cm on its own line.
2.5 cm
